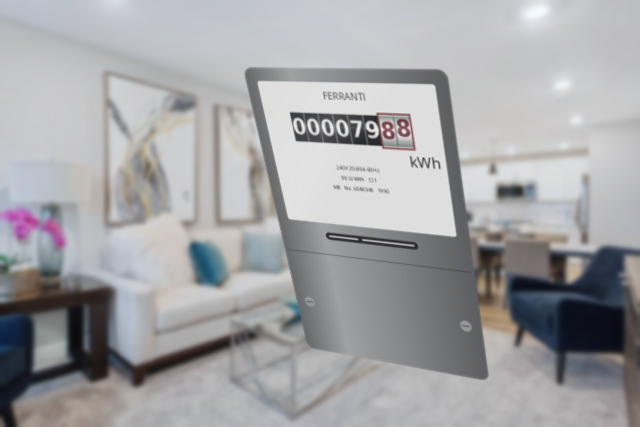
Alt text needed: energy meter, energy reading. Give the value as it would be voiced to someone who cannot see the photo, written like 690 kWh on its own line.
79.88 kWh
